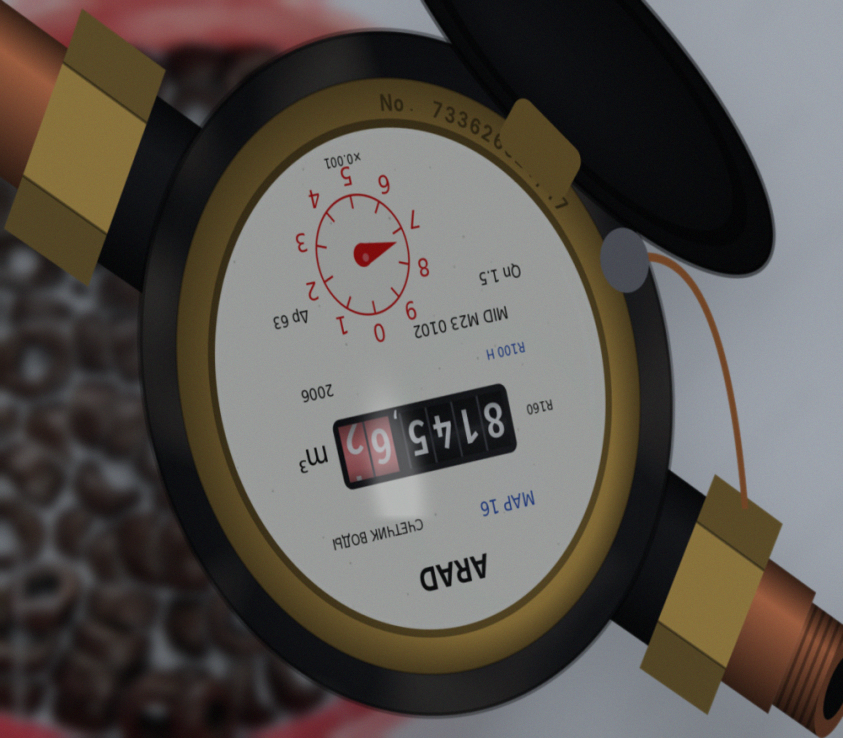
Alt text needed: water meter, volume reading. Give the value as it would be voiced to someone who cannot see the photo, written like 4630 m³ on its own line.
8145.617 m³
